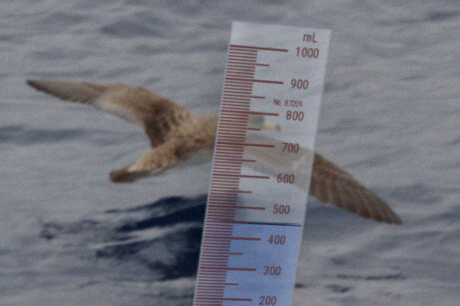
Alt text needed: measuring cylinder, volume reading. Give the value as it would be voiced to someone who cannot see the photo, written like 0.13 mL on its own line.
450 mL
